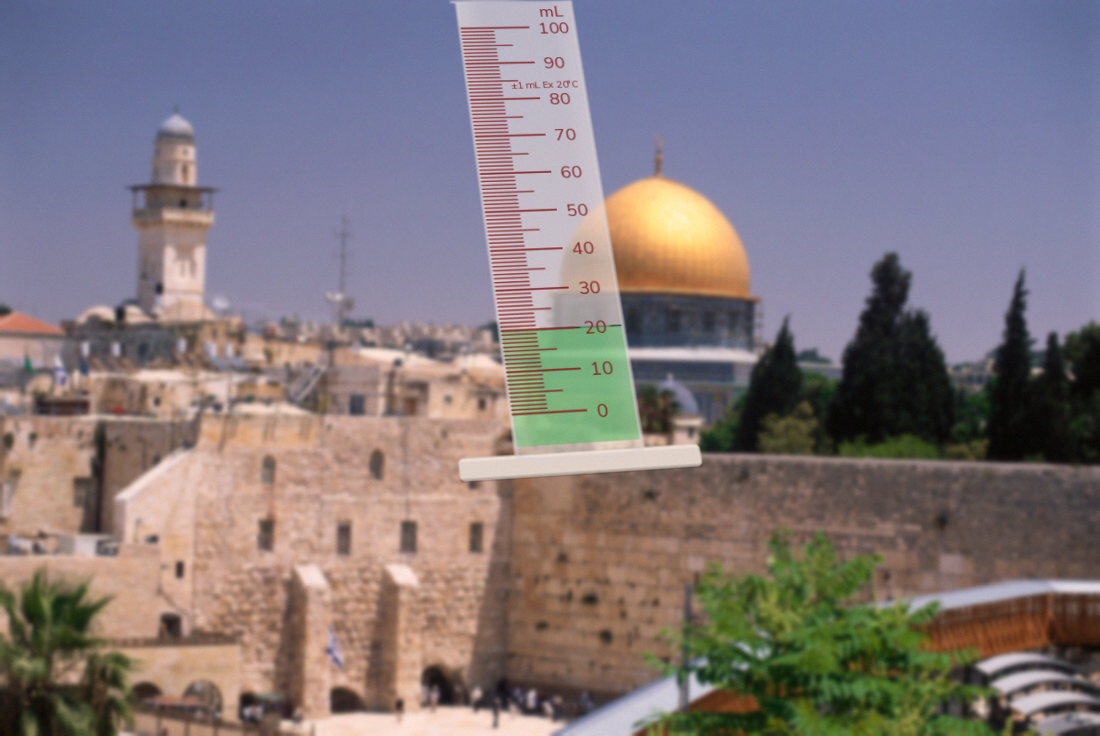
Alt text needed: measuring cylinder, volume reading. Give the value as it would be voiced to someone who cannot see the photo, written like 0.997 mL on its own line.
20 mL
